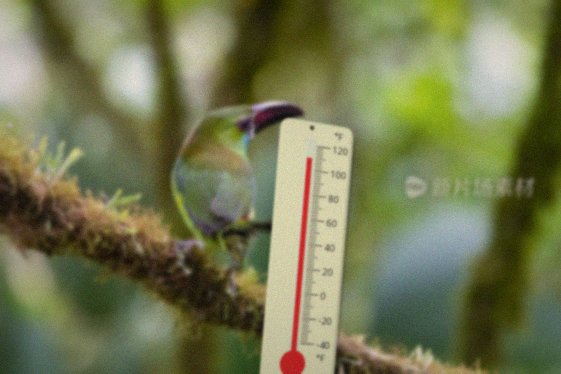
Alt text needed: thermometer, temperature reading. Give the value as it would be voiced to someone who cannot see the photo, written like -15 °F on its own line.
110 °F
